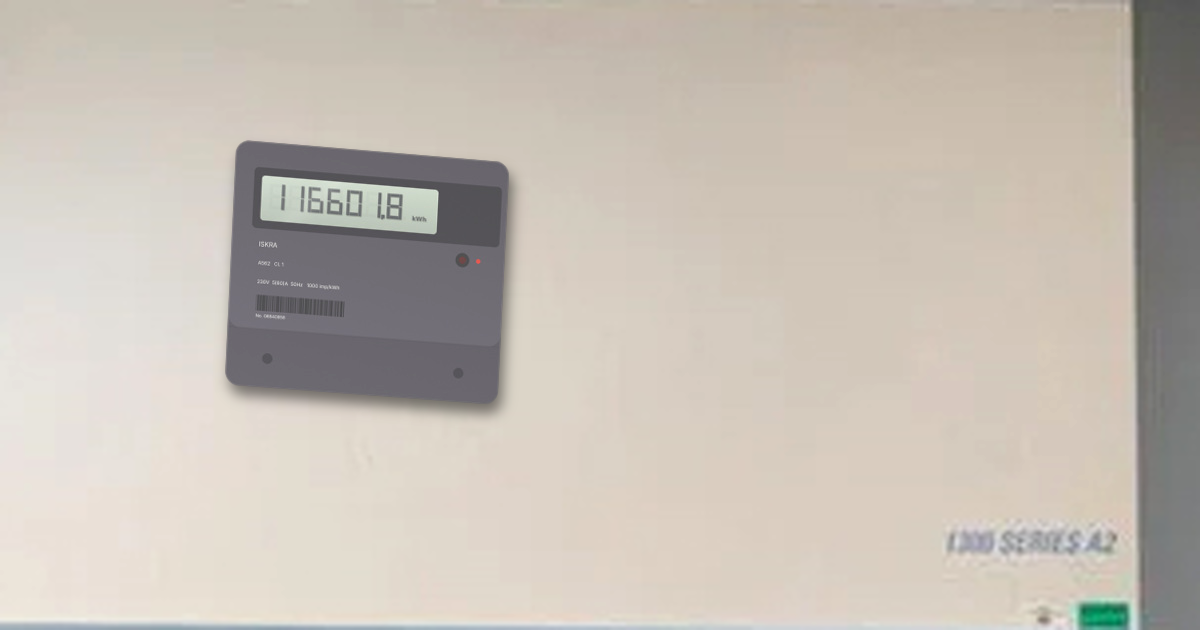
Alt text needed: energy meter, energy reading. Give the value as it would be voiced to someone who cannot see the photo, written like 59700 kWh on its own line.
116601.8 kWh
